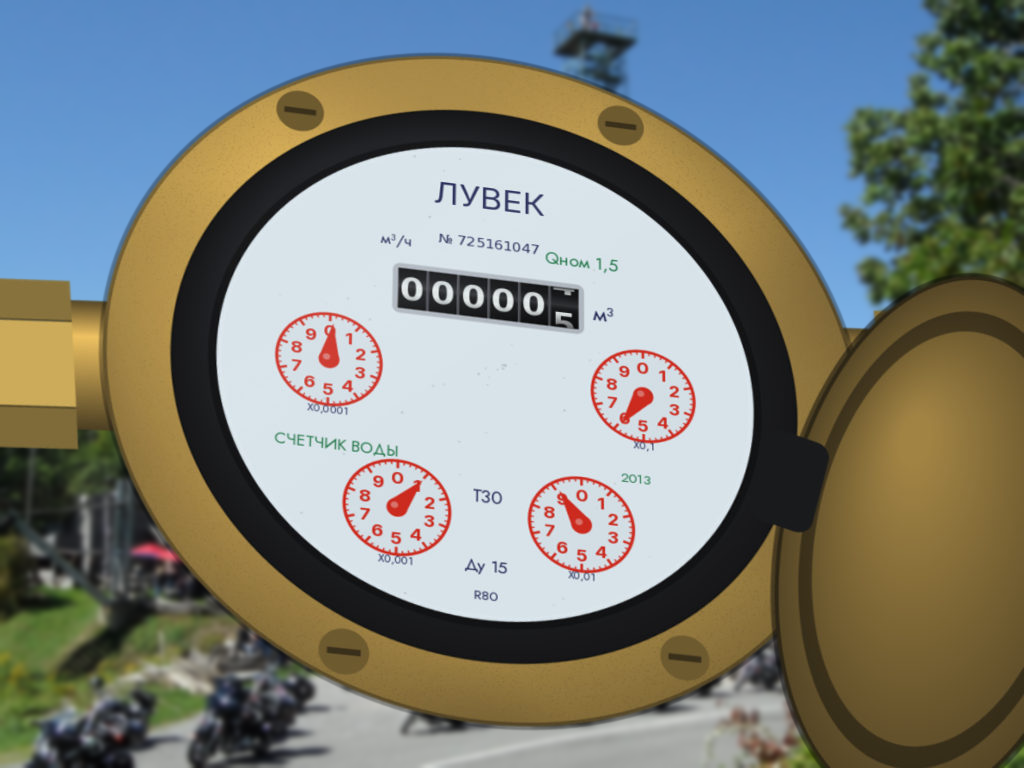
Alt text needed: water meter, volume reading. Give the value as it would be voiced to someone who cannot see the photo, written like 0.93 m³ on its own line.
4.5910 m³
